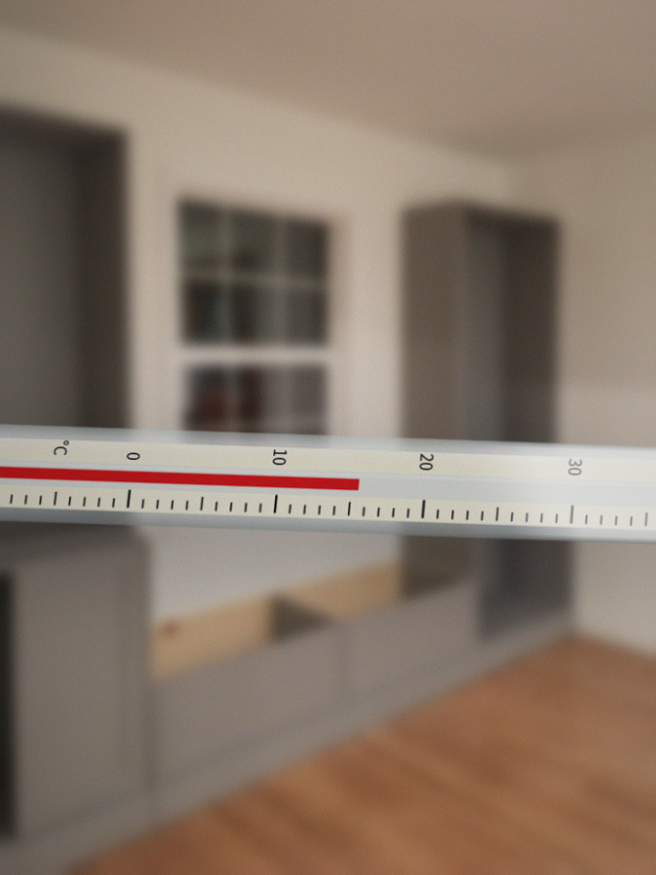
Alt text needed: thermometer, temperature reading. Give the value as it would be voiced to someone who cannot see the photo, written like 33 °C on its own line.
15.5 °C
